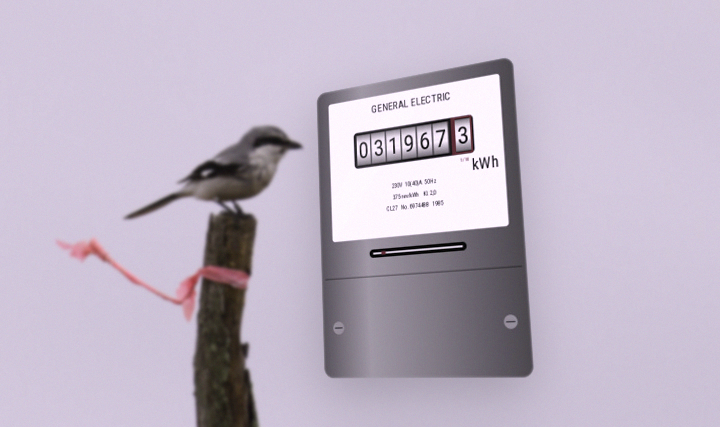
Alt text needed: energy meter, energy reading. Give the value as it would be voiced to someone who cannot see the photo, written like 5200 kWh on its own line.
31967.3 kWh
